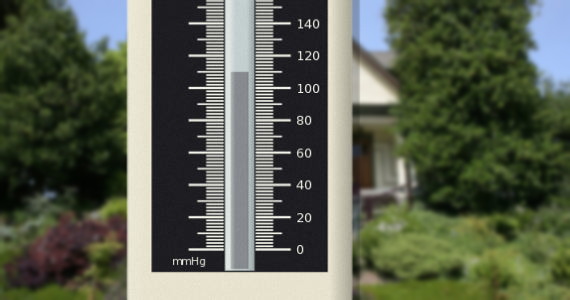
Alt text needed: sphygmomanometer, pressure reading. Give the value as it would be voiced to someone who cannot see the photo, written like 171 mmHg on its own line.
110 mmHg
